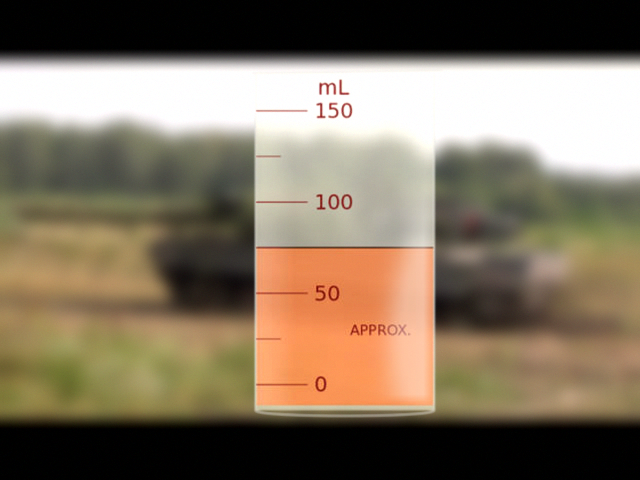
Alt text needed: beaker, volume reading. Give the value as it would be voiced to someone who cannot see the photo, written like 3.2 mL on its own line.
75 mL
